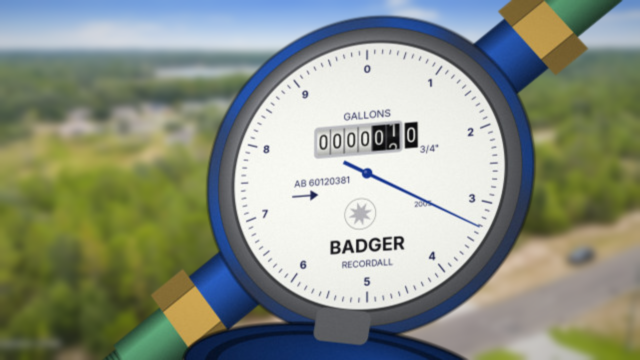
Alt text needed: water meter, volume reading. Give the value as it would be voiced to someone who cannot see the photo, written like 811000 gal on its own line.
13.3 gal
